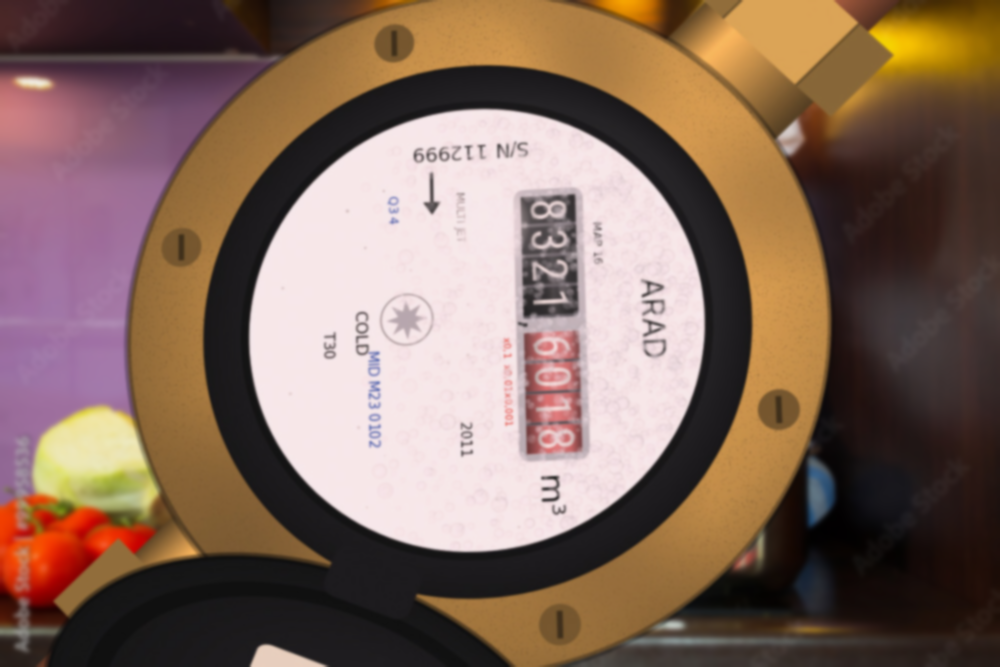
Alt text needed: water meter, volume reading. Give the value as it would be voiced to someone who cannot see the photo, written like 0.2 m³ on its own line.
8321.6018 m³
